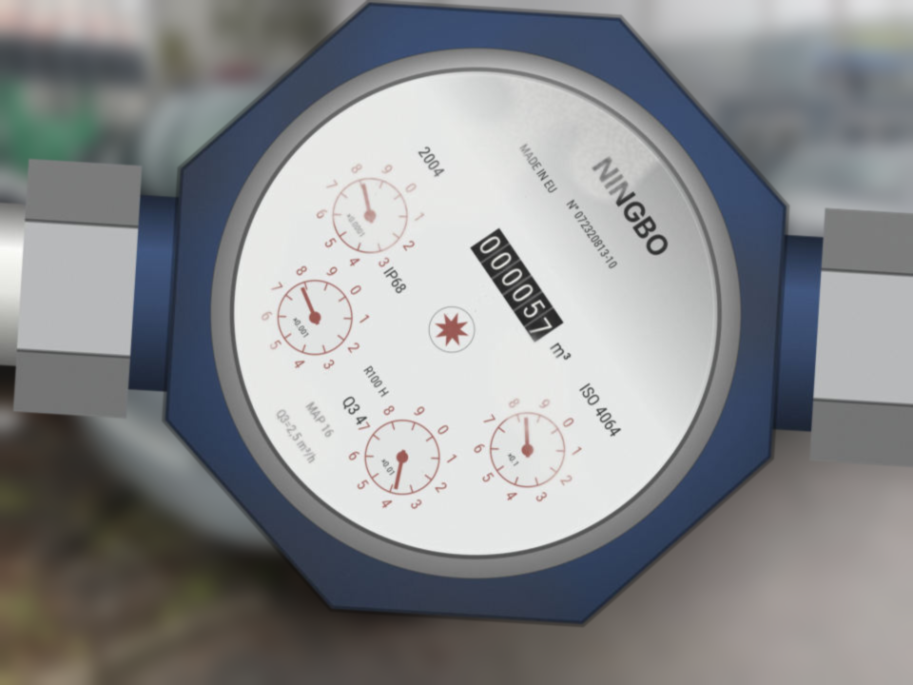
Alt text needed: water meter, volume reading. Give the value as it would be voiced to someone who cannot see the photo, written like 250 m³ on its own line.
56.8378 m³
